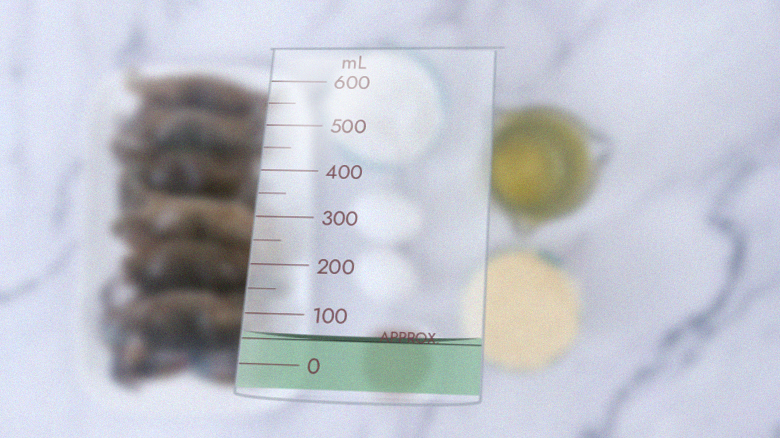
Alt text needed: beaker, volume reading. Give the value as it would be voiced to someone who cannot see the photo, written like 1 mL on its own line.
50 mL
